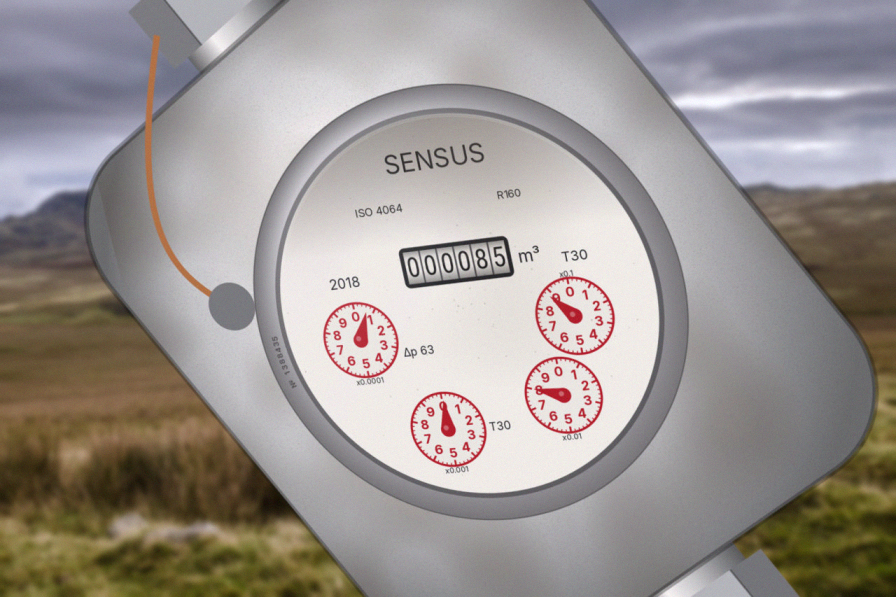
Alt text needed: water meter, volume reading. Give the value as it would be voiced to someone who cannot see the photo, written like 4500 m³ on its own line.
85.8800 m³
